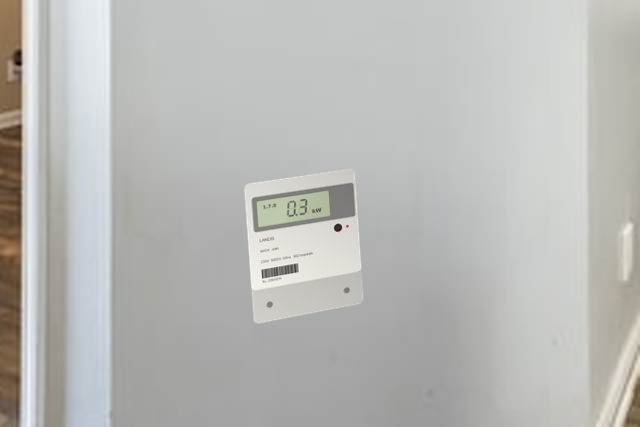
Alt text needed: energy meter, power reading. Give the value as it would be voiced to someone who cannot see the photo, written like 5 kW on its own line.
0.3 kW
